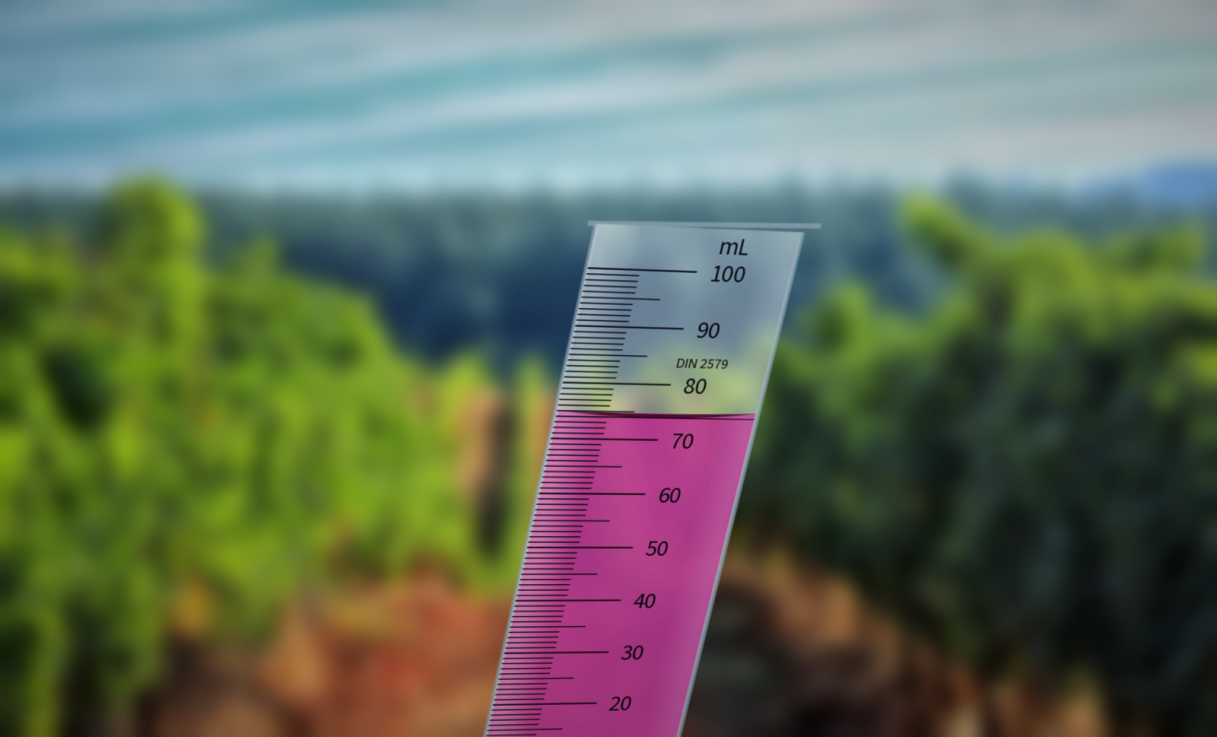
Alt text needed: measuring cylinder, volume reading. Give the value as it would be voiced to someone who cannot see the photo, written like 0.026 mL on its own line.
74 mL
